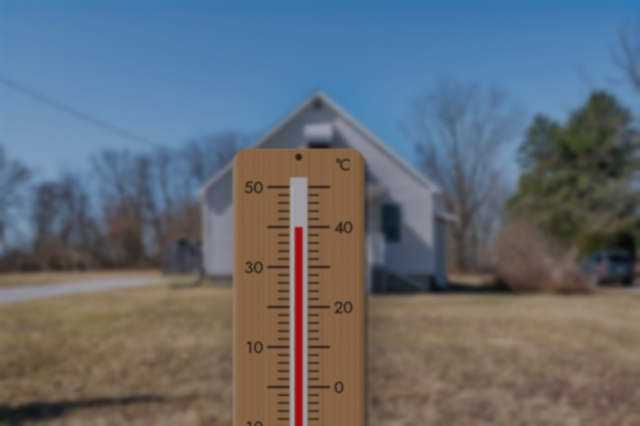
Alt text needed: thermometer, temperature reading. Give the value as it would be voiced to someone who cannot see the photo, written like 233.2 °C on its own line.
40 °C
